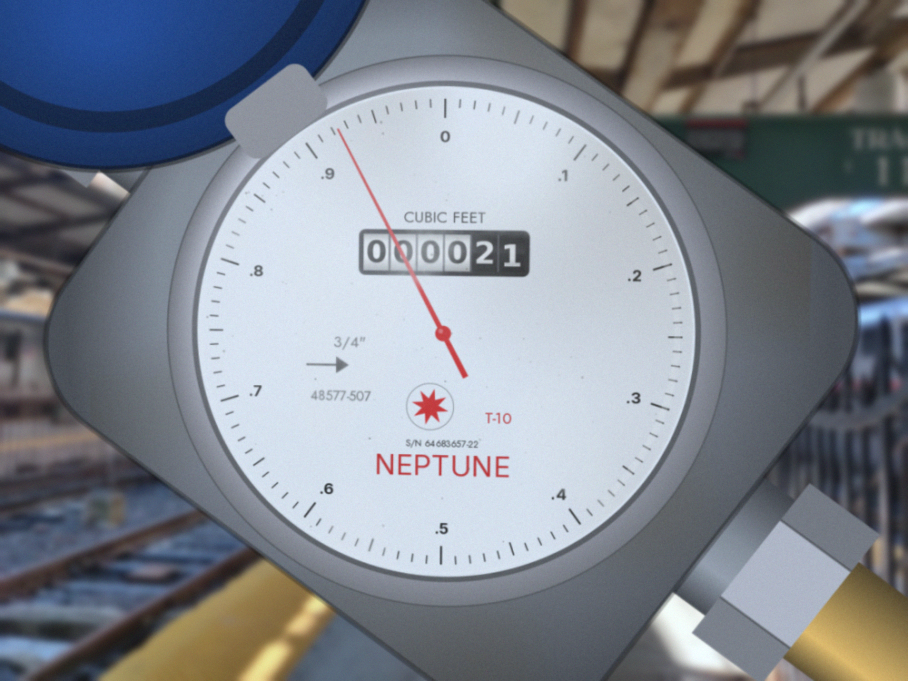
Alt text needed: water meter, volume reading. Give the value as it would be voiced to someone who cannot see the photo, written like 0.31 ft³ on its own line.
20.92 ft³
